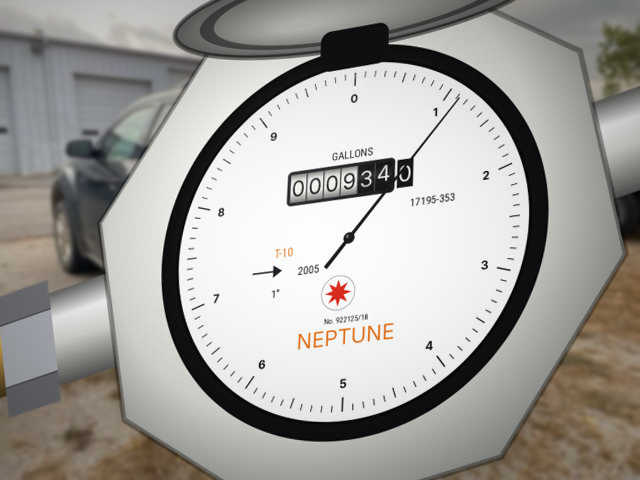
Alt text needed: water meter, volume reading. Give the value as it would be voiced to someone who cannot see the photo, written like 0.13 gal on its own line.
9341.1 gal
